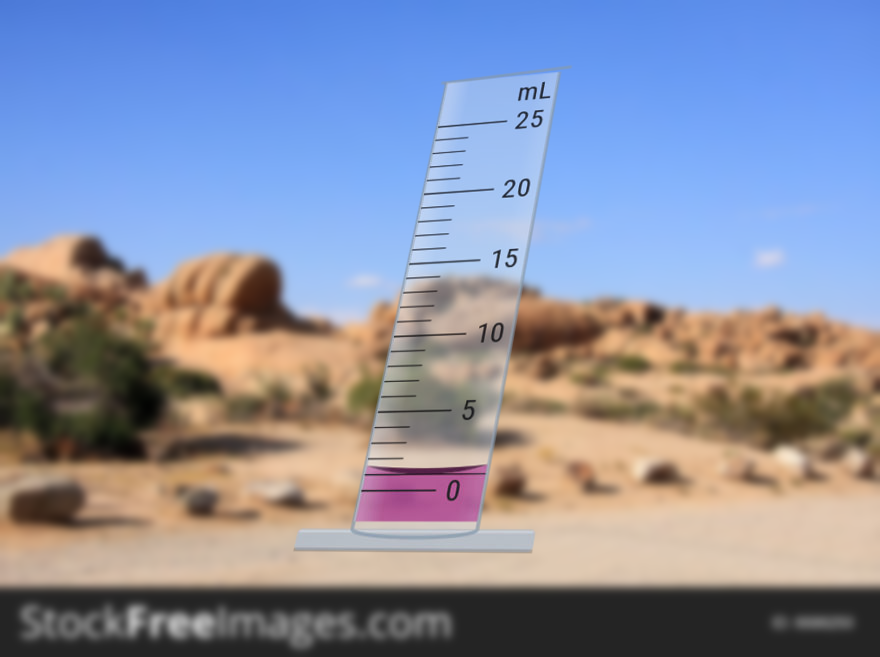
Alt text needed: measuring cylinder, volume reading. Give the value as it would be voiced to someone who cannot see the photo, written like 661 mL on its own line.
1 mL
